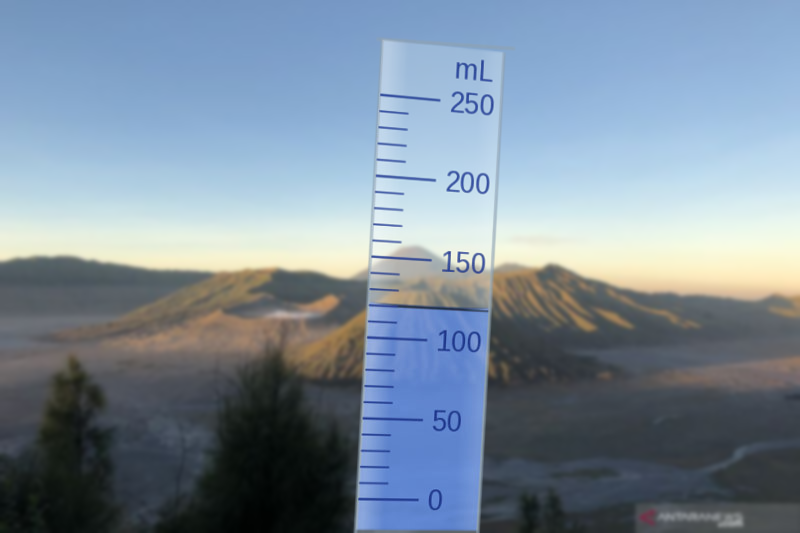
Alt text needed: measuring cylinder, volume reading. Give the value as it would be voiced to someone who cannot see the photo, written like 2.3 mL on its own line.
120 mL
